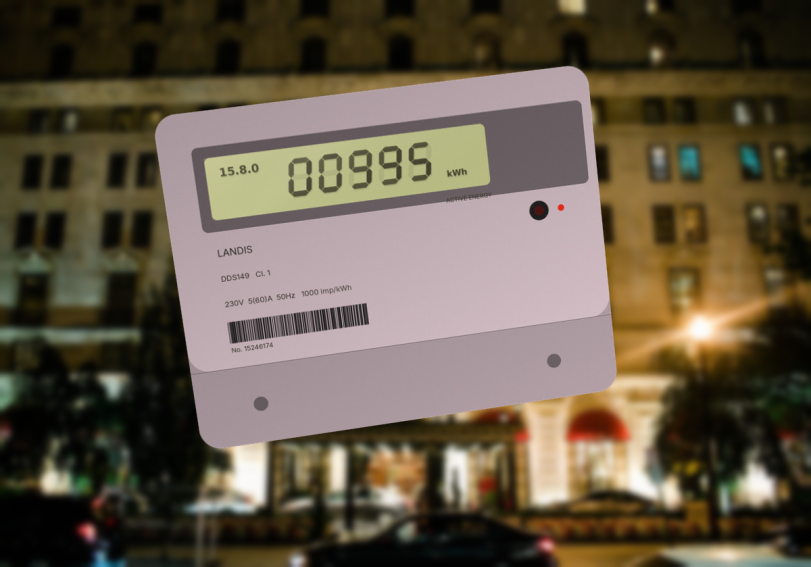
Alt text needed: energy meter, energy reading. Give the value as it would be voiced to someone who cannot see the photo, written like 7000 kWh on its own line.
995 kWh
